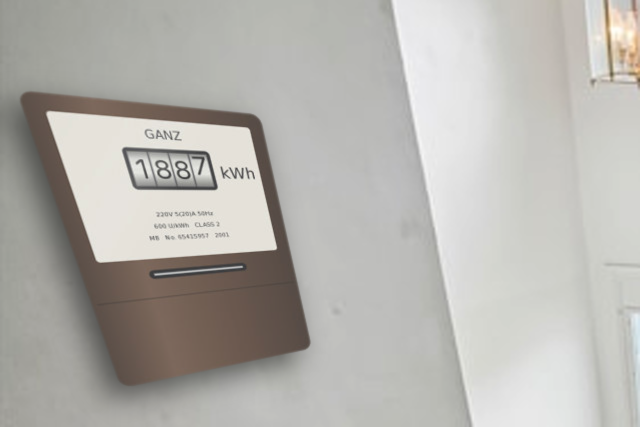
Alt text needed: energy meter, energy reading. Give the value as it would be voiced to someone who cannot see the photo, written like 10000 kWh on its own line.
1887 kWh
